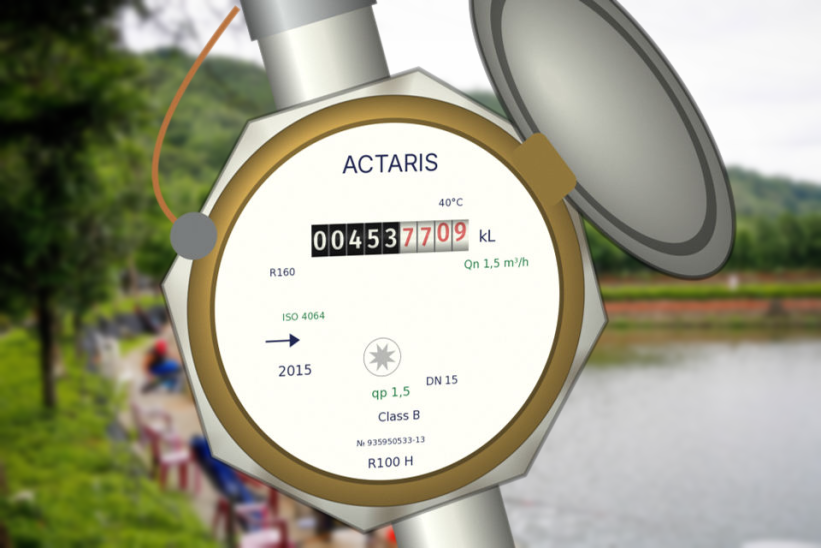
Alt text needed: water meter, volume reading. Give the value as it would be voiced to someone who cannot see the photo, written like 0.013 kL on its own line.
453.7709 kL
